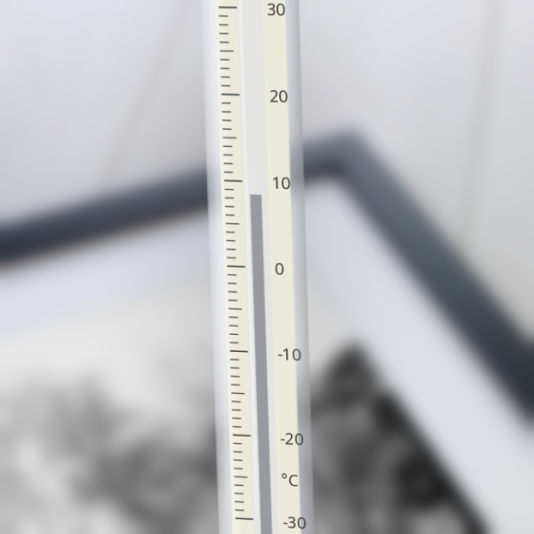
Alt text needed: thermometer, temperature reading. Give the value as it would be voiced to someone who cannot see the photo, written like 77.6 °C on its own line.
8.5 °C
